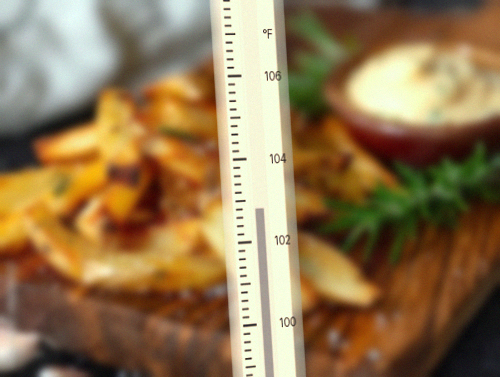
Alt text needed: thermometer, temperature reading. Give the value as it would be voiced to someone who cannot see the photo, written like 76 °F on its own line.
102.8 °F
